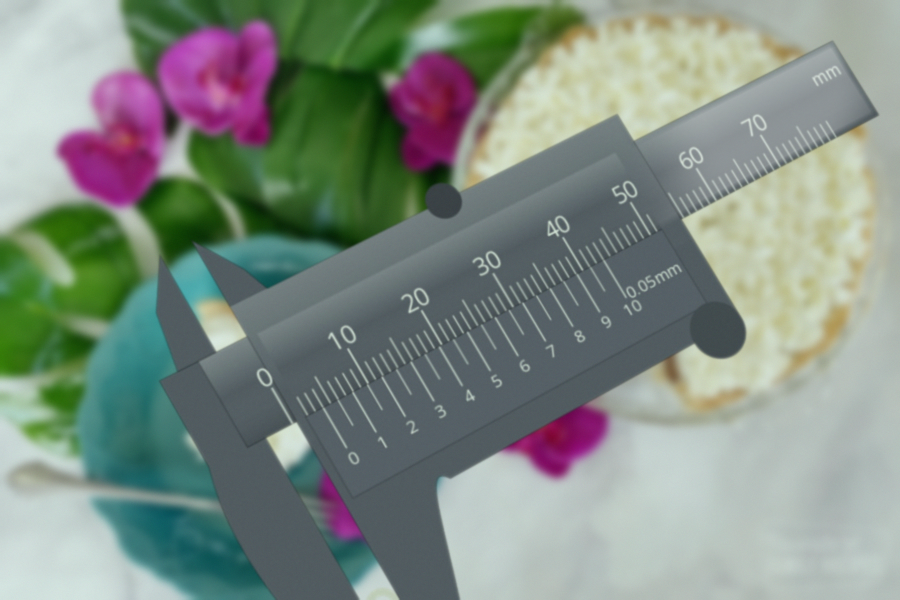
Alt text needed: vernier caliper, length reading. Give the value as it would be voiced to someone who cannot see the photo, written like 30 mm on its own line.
4.0 mm
